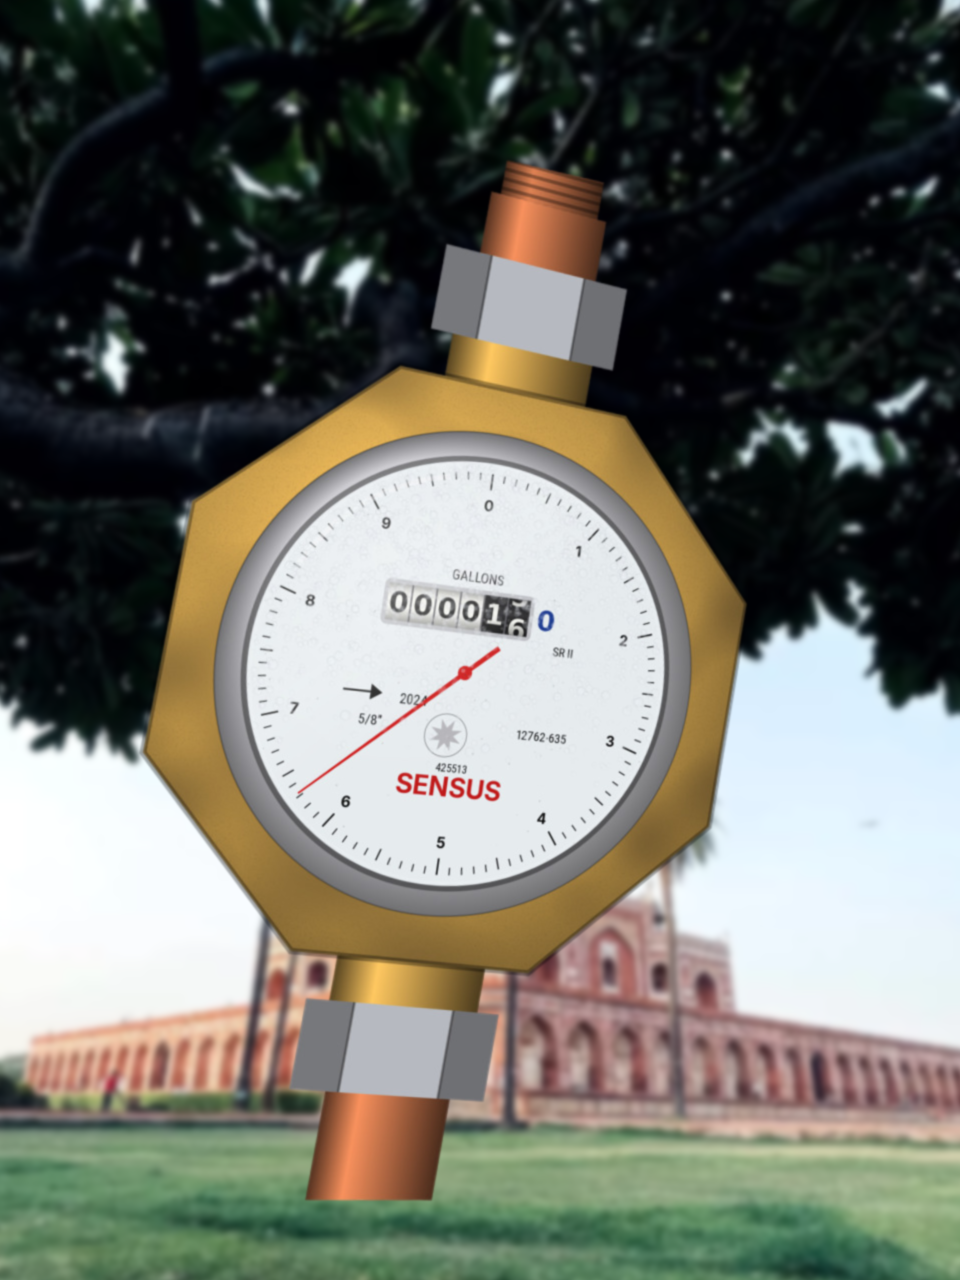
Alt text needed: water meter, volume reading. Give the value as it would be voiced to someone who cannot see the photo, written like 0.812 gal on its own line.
156.3 gal
